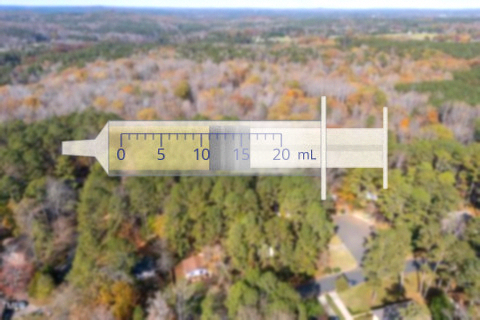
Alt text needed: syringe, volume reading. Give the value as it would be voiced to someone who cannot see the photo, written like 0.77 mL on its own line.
11 mL
